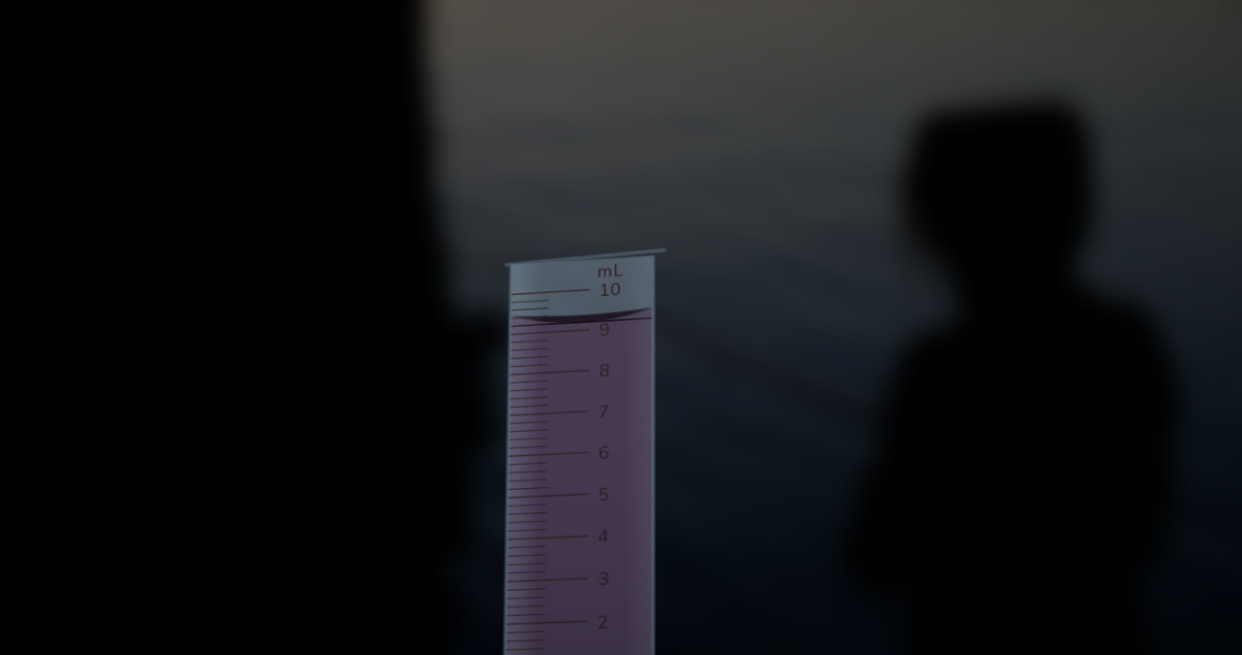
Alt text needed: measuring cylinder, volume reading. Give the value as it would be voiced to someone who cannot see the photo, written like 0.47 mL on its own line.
9.2 mL
